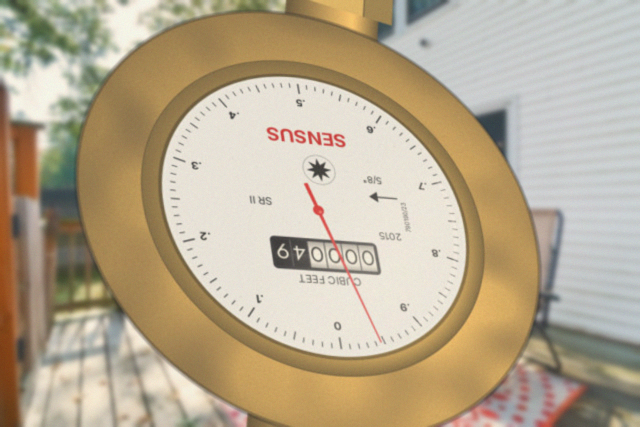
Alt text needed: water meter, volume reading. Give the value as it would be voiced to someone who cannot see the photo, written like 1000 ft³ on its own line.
48.95 ft³
